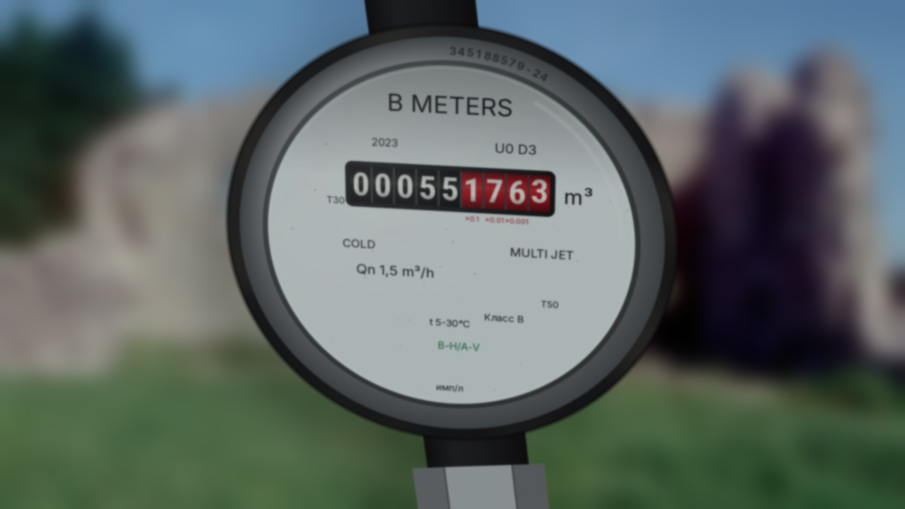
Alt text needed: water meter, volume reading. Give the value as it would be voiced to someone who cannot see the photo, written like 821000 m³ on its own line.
55.1763 m³
